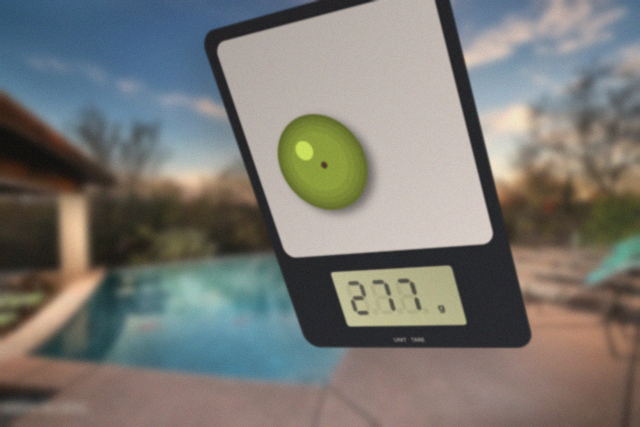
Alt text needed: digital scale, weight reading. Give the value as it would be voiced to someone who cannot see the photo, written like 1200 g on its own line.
277 g
